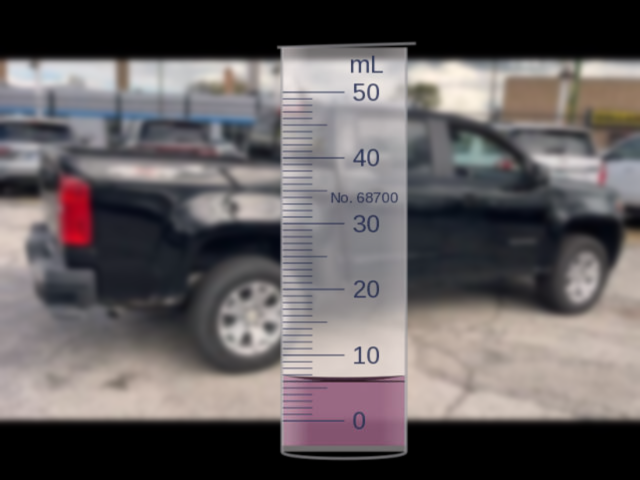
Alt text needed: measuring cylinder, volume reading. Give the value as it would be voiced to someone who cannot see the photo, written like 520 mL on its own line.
6 mL
